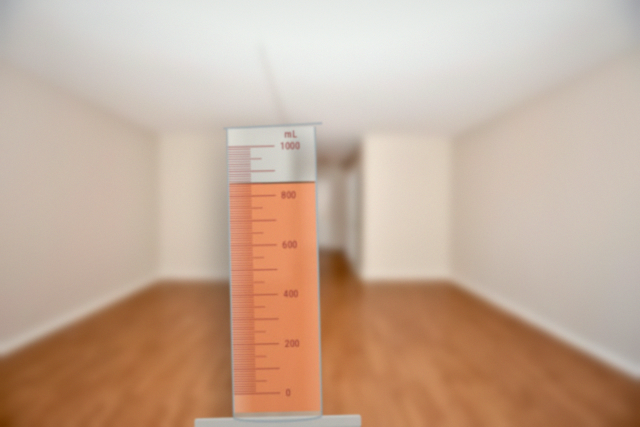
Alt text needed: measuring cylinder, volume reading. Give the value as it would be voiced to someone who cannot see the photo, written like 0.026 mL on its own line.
850 mL
